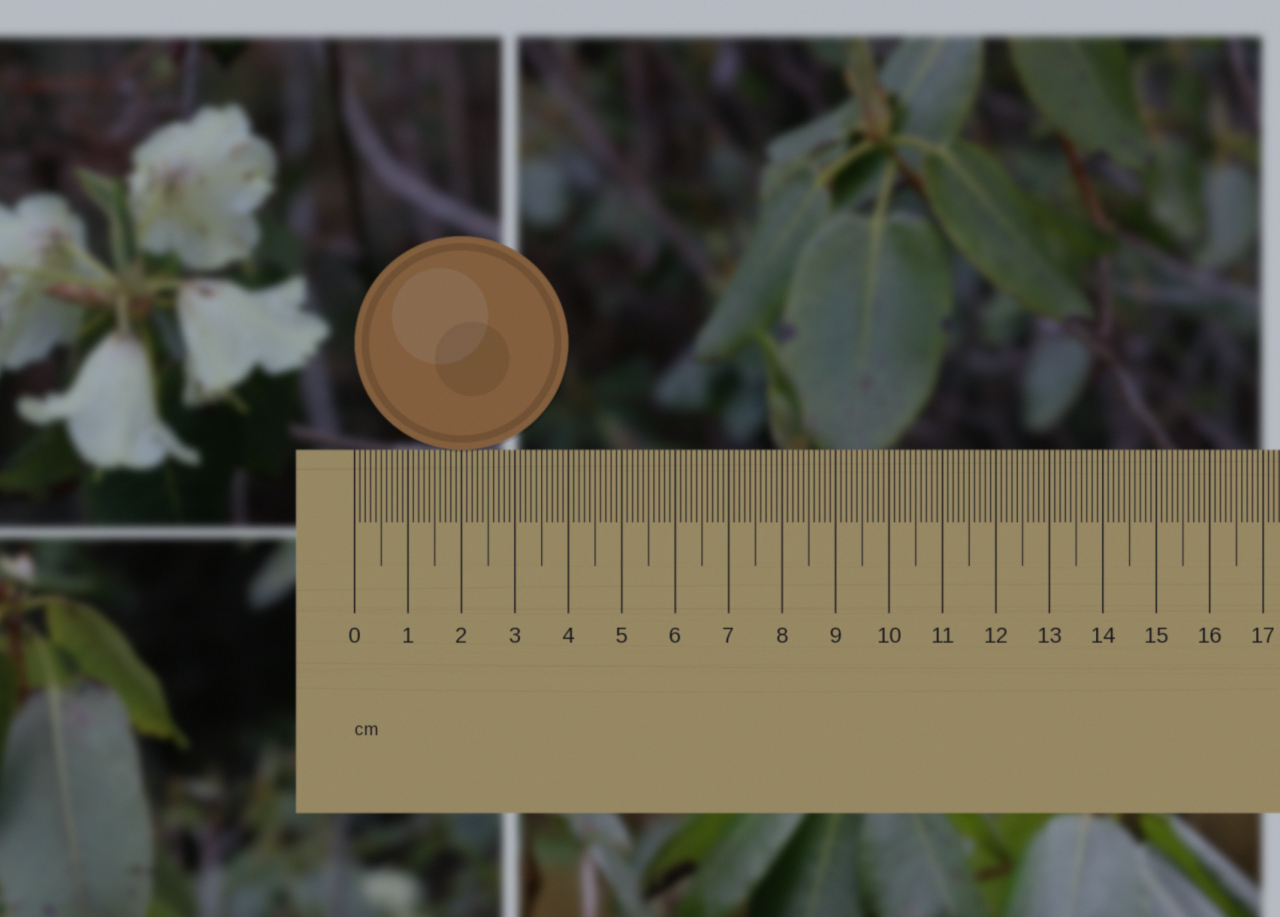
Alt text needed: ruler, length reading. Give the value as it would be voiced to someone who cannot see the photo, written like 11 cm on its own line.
4 cm
